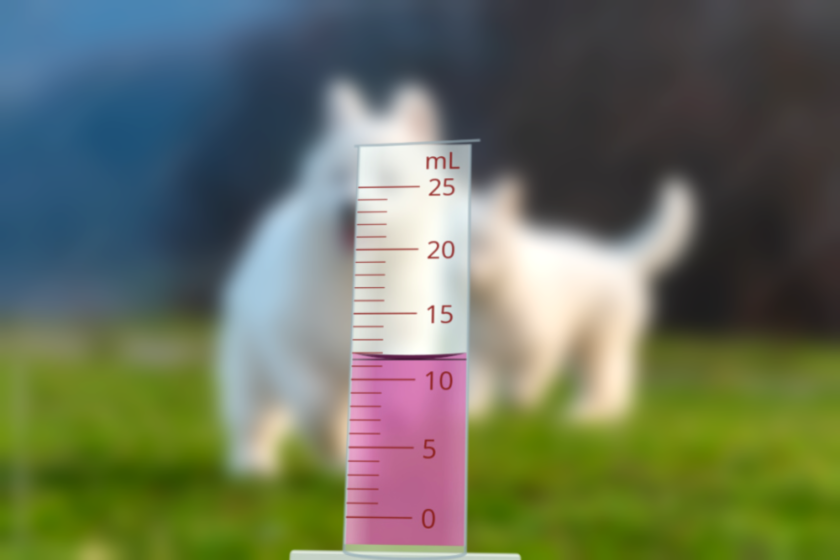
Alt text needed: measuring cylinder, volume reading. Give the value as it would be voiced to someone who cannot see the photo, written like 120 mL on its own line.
11.5 mL
